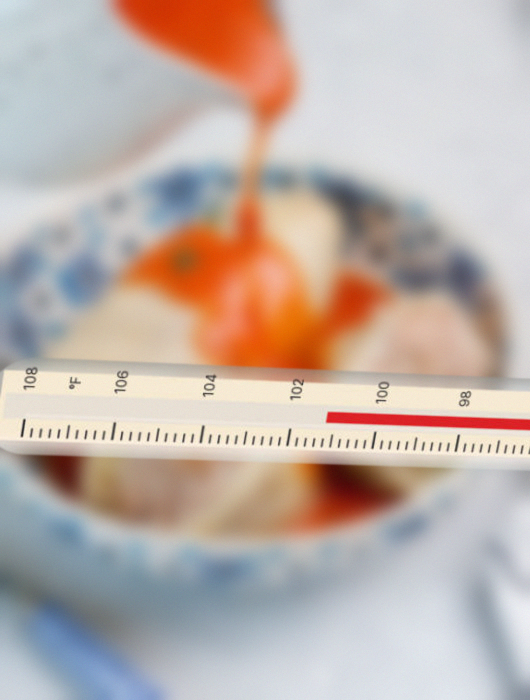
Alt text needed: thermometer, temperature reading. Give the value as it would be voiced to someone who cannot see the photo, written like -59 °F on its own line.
101.2 °F
